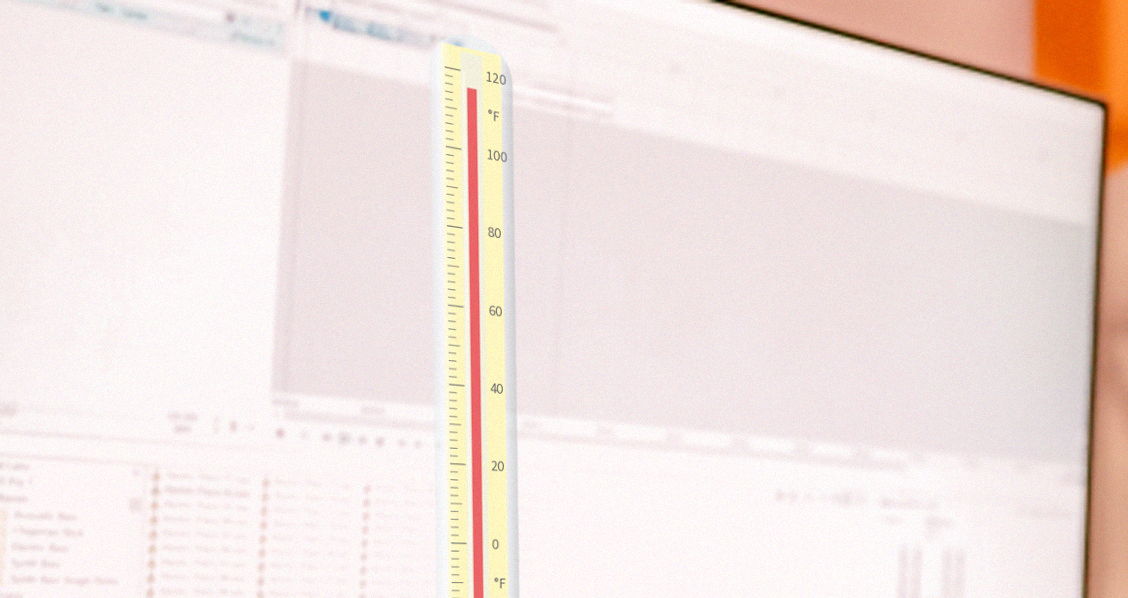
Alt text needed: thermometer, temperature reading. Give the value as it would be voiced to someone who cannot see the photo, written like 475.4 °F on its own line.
116 °F
